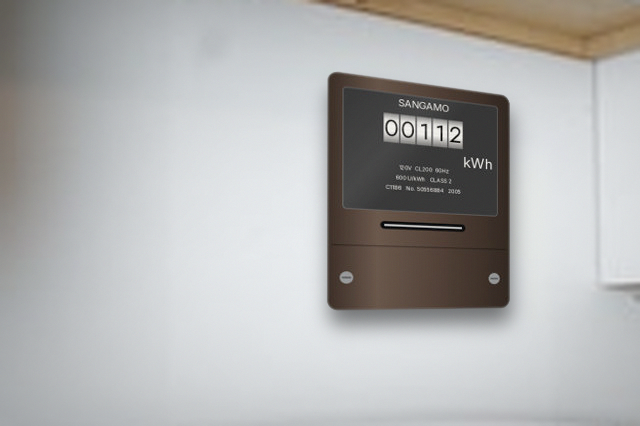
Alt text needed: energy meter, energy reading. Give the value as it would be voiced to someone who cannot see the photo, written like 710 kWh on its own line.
112 kWh
